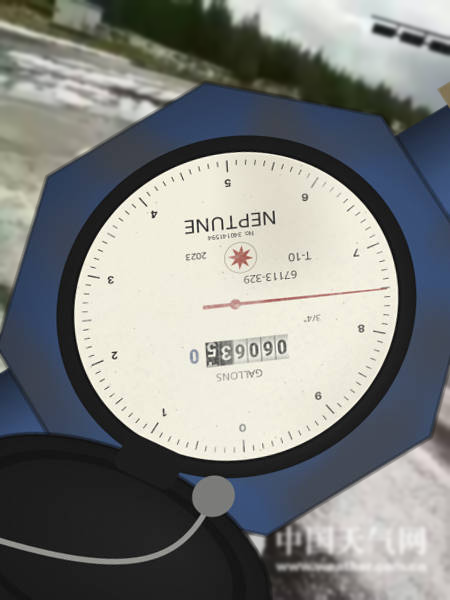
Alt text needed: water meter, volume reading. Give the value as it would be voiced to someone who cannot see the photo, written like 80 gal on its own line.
606347.5 gal
